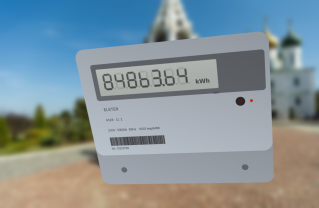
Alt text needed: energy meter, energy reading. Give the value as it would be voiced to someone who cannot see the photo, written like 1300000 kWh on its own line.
84863.64 kWh
